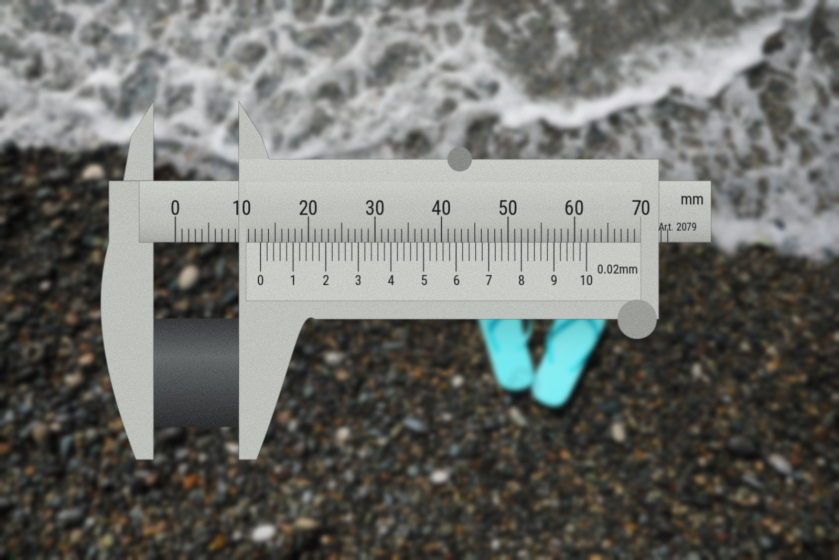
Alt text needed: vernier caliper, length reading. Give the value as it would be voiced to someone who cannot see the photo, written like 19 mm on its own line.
12.8 mm
